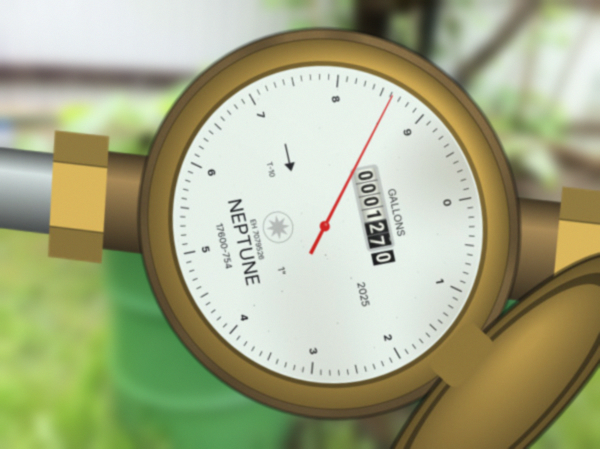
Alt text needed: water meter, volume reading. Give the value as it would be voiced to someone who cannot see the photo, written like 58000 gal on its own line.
1268.6 gal
